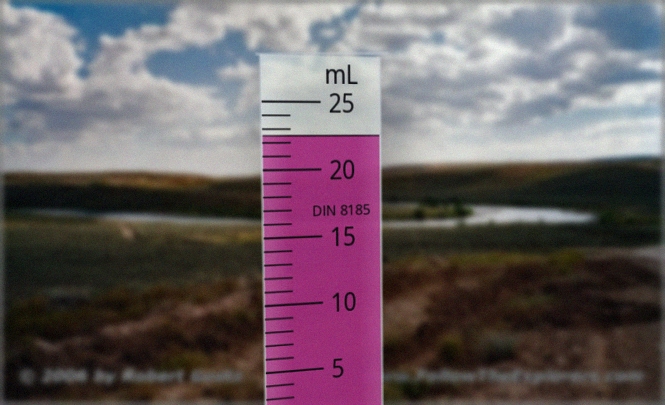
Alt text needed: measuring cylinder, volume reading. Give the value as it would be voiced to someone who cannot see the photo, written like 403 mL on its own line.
22.5 mL
